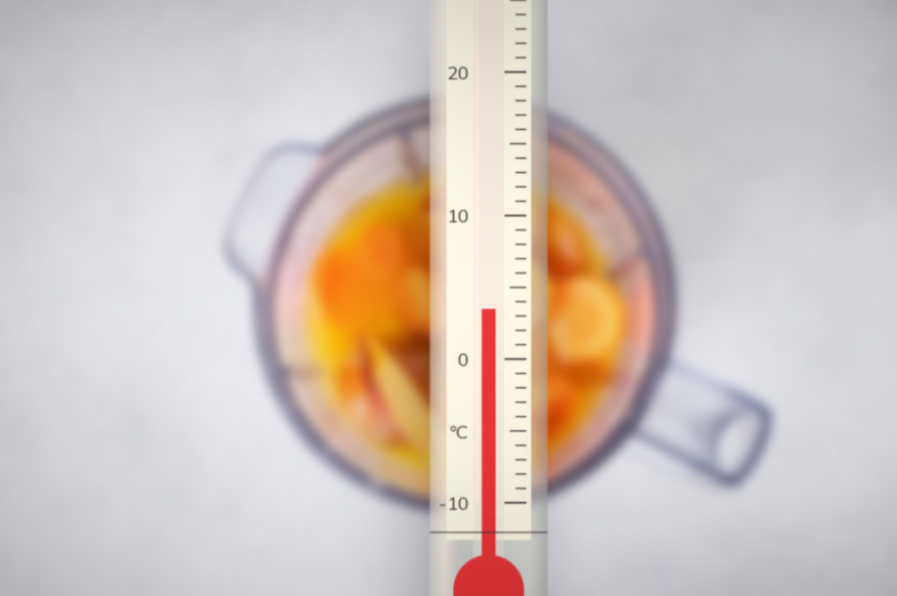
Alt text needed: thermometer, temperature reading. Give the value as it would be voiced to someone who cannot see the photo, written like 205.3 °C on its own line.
3.5 °C
